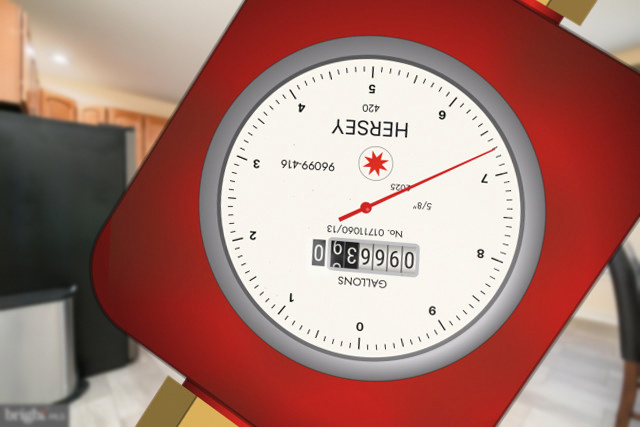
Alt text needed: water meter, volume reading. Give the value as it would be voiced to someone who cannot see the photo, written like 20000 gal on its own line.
966386.7 gal
